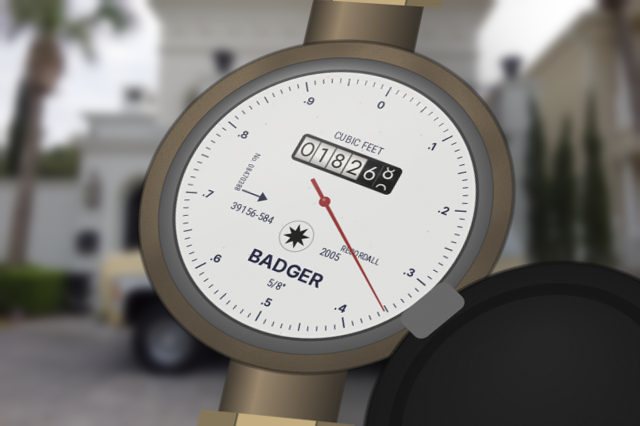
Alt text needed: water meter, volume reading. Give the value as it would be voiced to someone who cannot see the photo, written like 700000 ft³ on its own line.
18268.35 ft³
